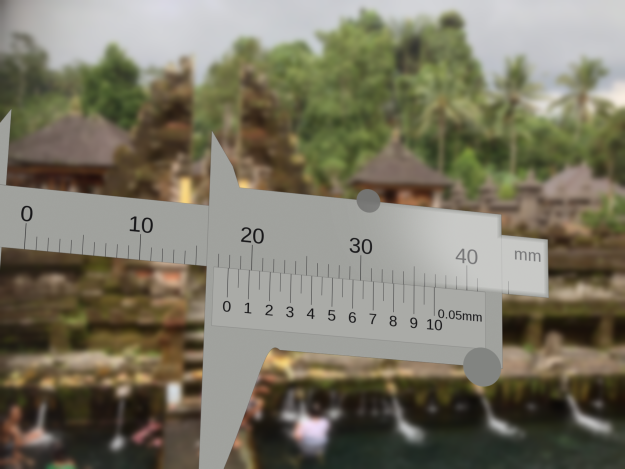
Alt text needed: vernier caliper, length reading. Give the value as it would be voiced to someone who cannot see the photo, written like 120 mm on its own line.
17.9 mm
